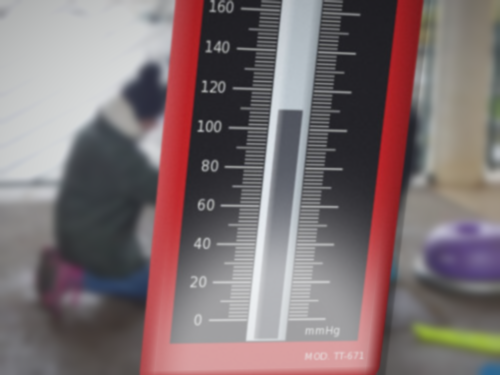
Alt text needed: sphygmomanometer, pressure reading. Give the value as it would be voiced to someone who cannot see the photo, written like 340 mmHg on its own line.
110 mmHg
